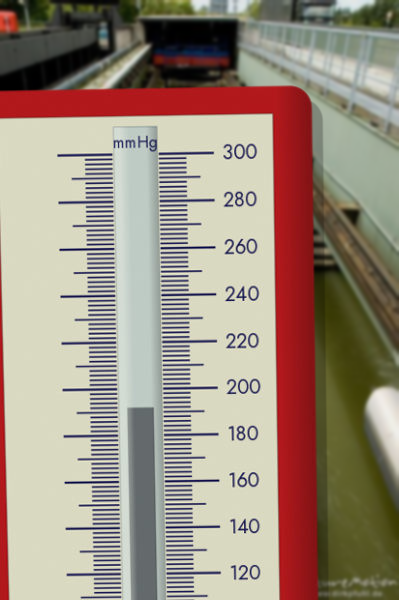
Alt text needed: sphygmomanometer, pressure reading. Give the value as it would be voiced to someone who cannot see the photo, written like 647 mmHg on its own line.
192 mmHg
